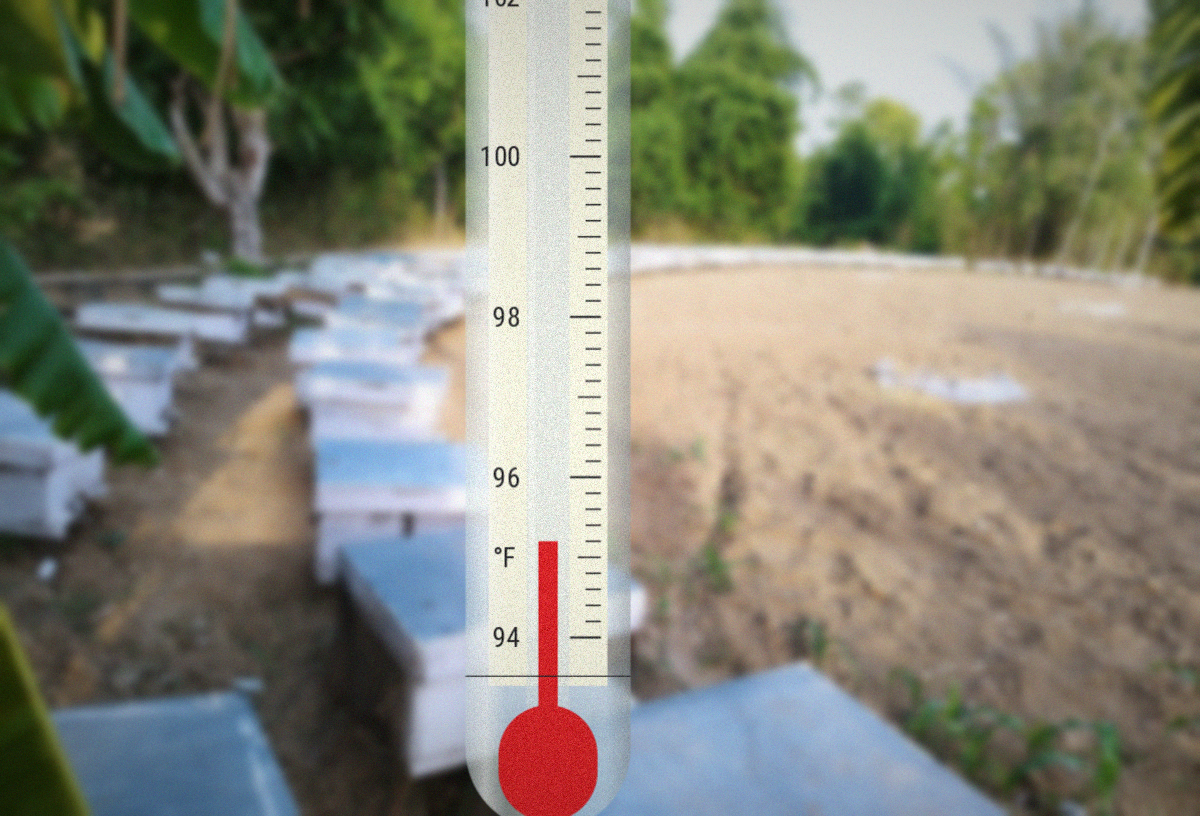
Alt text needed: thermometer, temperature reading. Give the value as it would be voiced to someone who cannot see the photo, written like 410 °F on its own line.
95.2 °F
